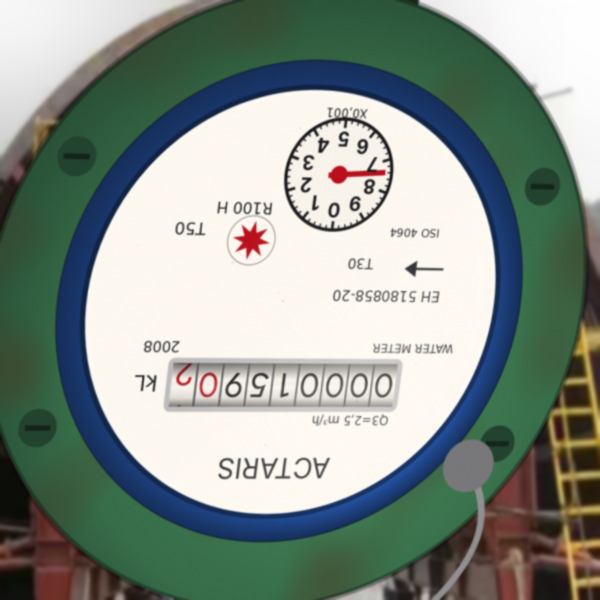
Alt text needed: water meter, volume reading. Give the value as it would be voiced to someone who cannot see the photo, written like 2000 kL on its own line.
159.017 kL
